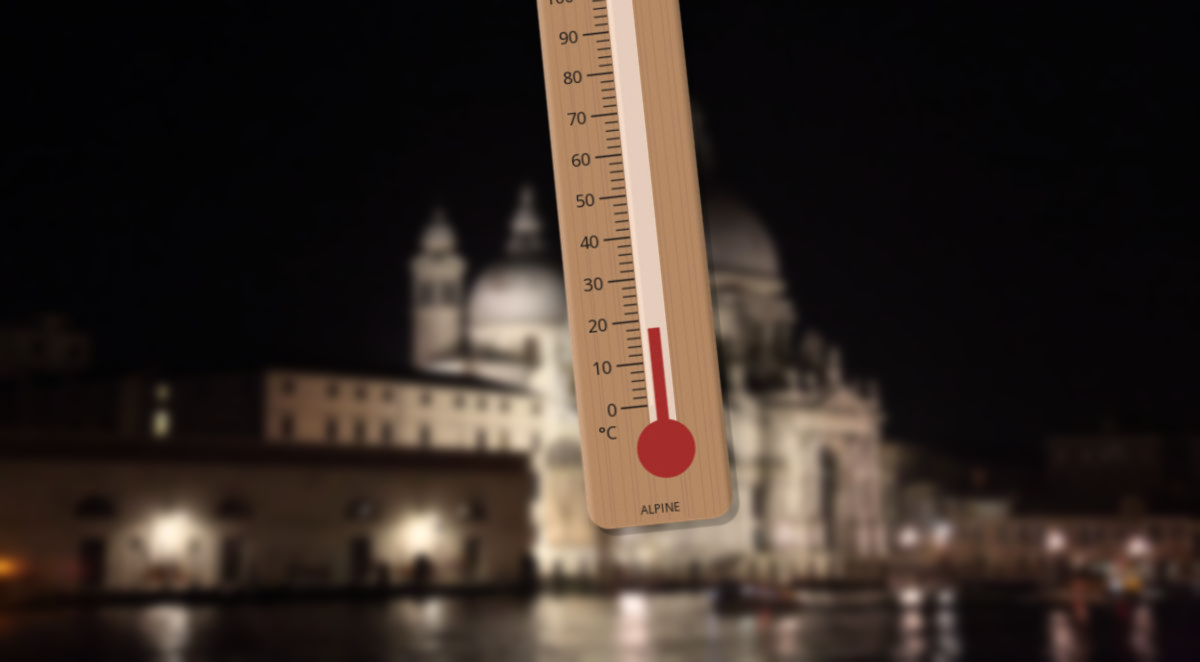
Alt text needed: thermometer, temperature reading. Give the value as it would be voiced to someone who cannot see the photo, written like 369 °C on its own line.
18 °C
